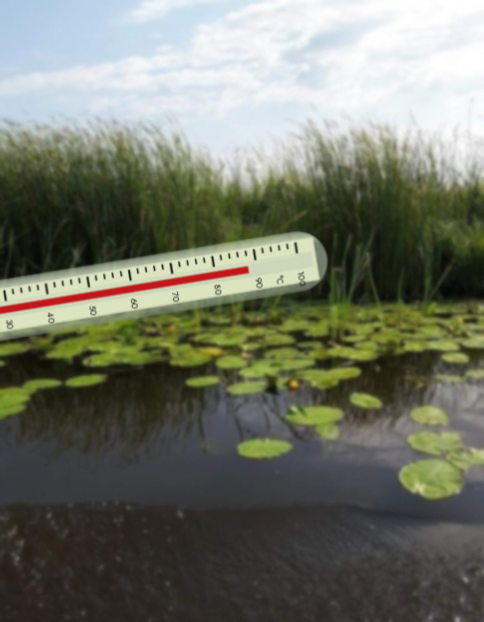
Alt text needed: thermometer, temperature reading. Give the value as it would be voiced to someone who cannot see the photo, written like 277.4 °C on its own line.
88 °C
